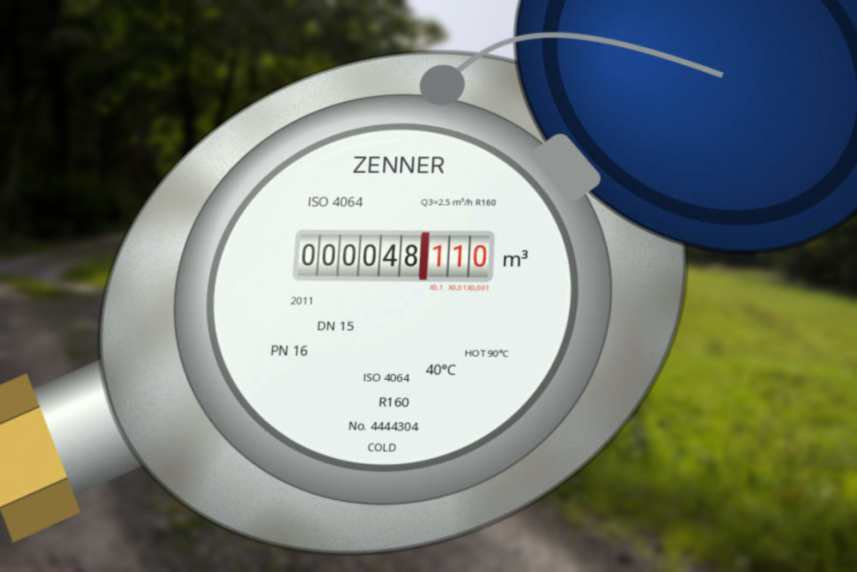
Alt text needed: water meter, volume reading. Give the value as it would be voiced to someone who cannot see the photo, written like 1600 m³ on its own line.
48.110 m³
